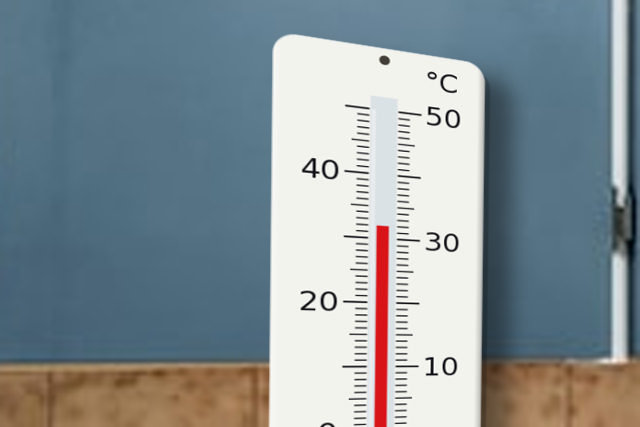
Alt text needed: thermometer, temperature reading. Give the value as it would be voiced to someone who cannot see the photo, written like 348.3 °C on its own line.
32 °C
